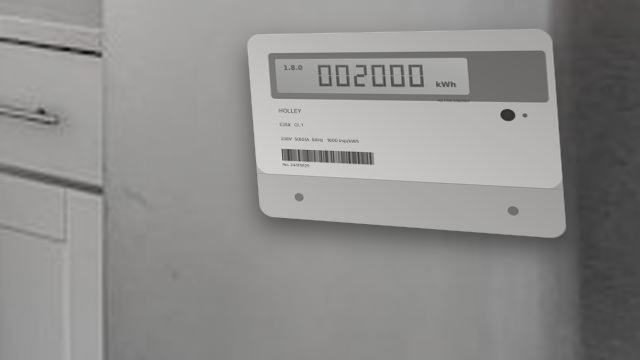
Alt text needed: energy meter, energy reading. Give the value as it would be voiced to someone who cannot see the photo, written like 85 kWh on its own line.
2000 kWh
